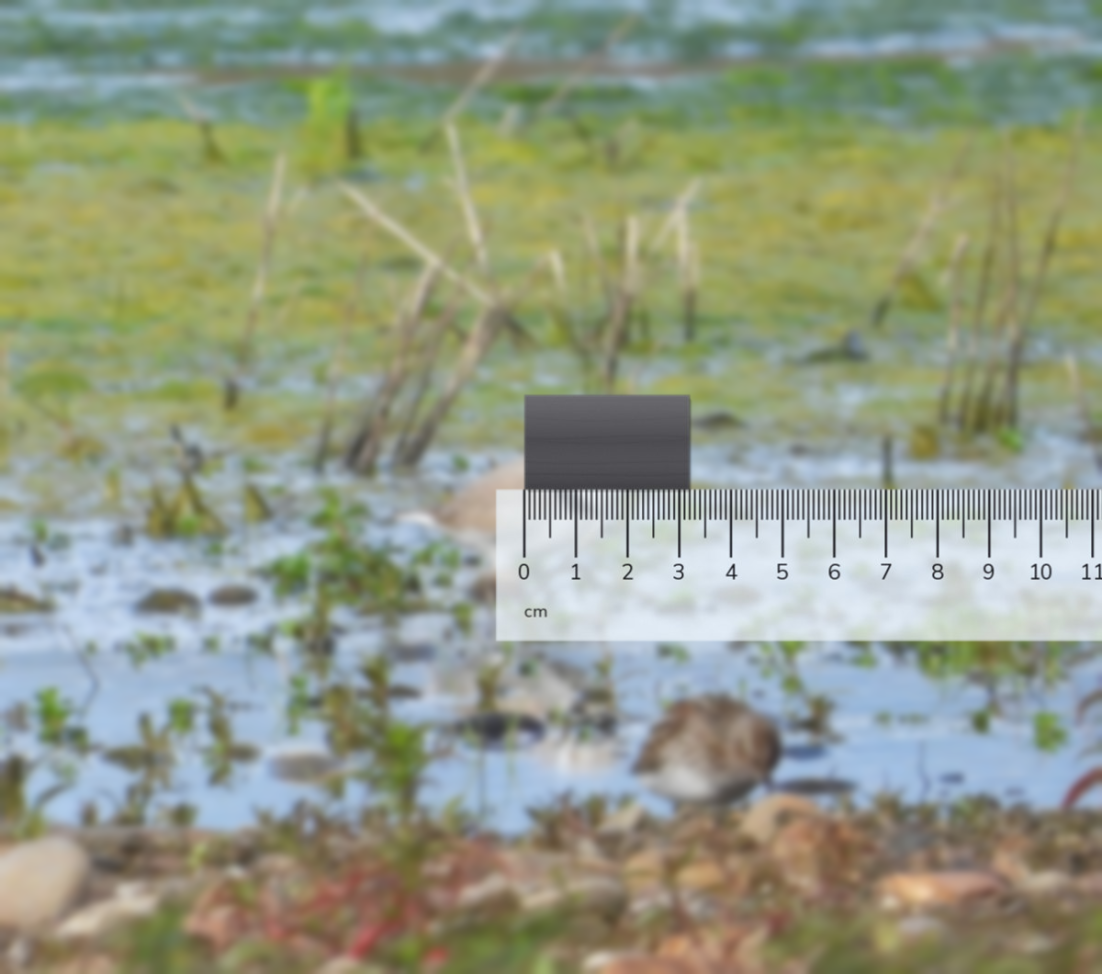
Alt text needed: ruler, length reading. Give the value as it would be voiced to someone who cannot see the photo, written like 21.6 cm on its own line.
3.2 cm
